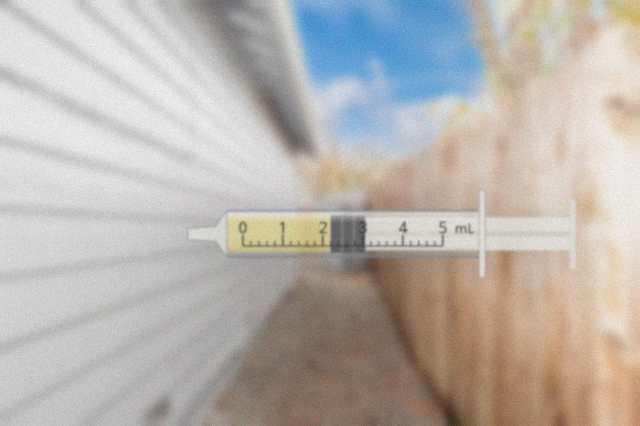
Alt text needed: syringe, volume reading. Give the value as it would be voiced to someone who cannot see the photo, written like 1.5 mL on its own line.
2.2 mL
